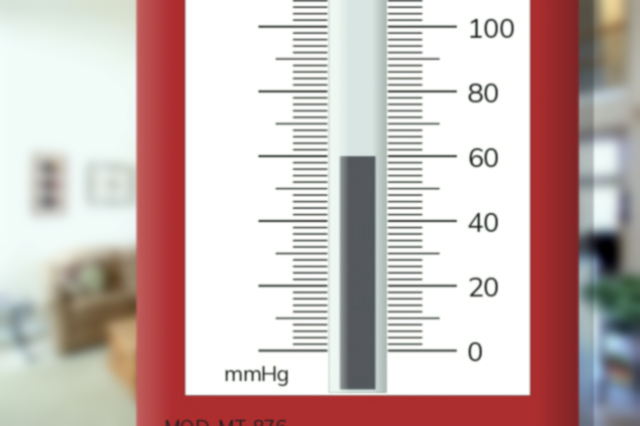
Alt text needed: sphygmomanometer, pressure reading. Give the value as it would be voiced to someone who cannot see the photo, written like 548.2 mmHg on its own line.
60 mmHg
